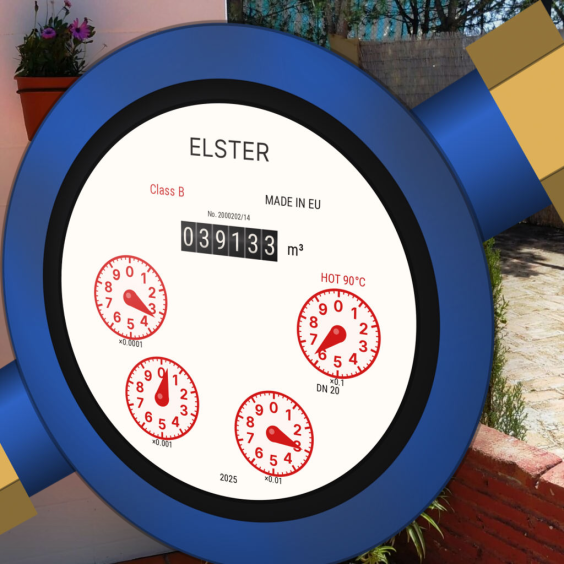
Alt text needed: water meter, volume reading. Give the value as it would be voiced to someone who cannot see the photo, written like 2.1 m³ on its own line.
39133.6303 m³
